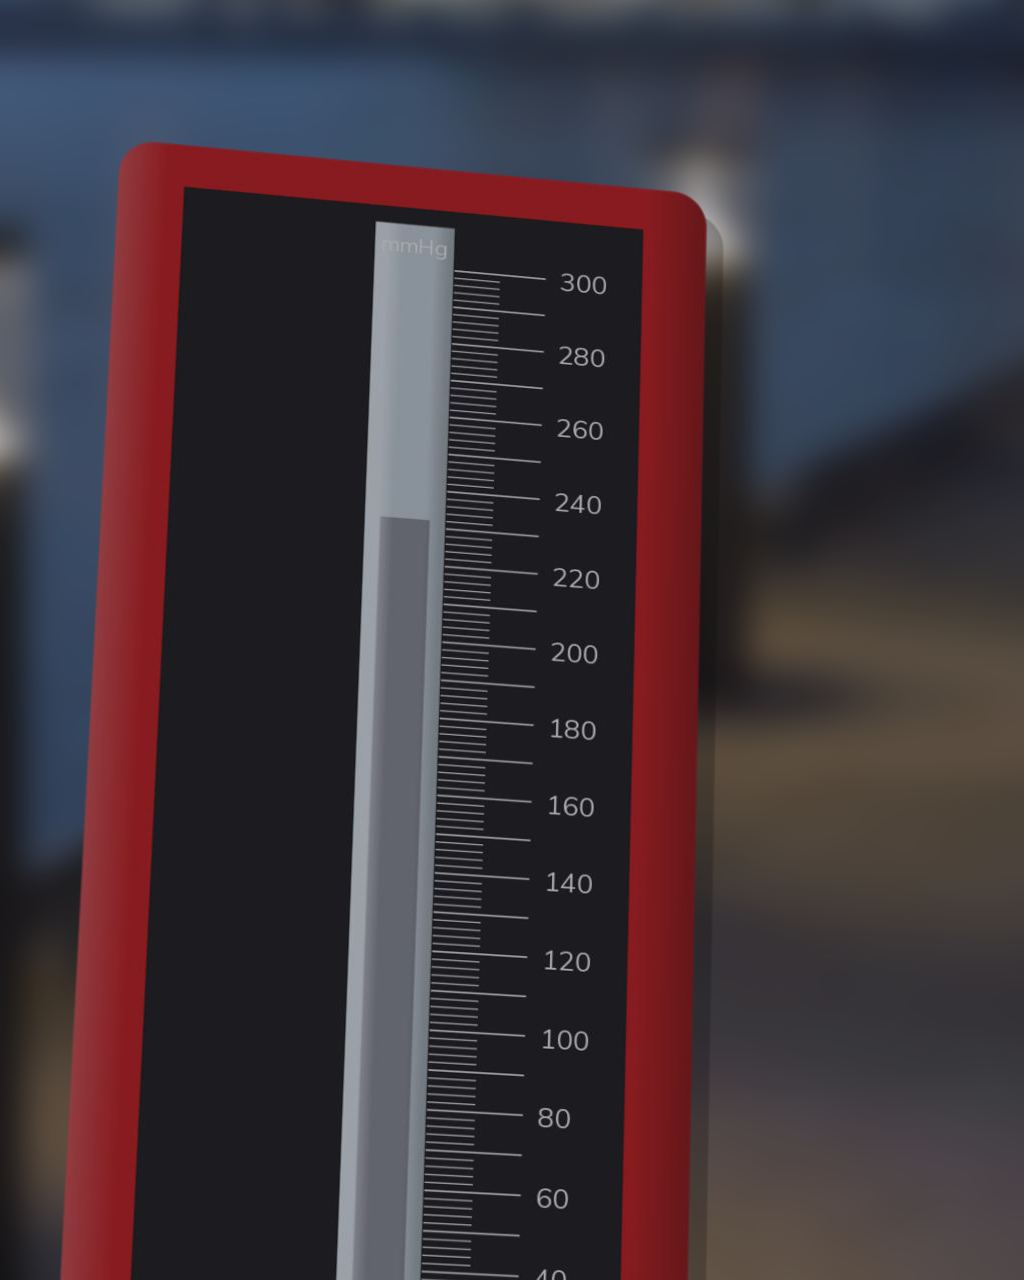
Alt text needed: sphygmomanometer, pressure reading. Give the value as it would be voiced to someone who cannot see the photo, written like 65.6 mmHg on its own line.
232 mmHg
